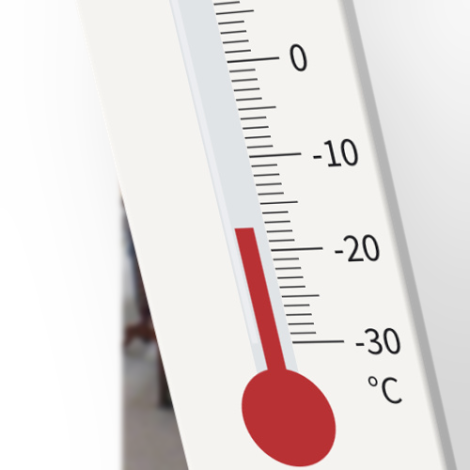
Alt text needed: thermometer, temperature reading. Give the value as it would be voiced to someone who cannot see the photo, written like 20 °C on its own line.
-17.5 °C
